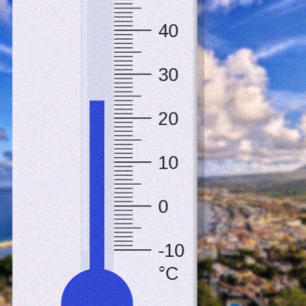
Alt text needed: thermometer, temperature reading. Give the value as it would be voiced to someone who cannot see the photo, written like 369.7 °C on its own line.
24 °C
